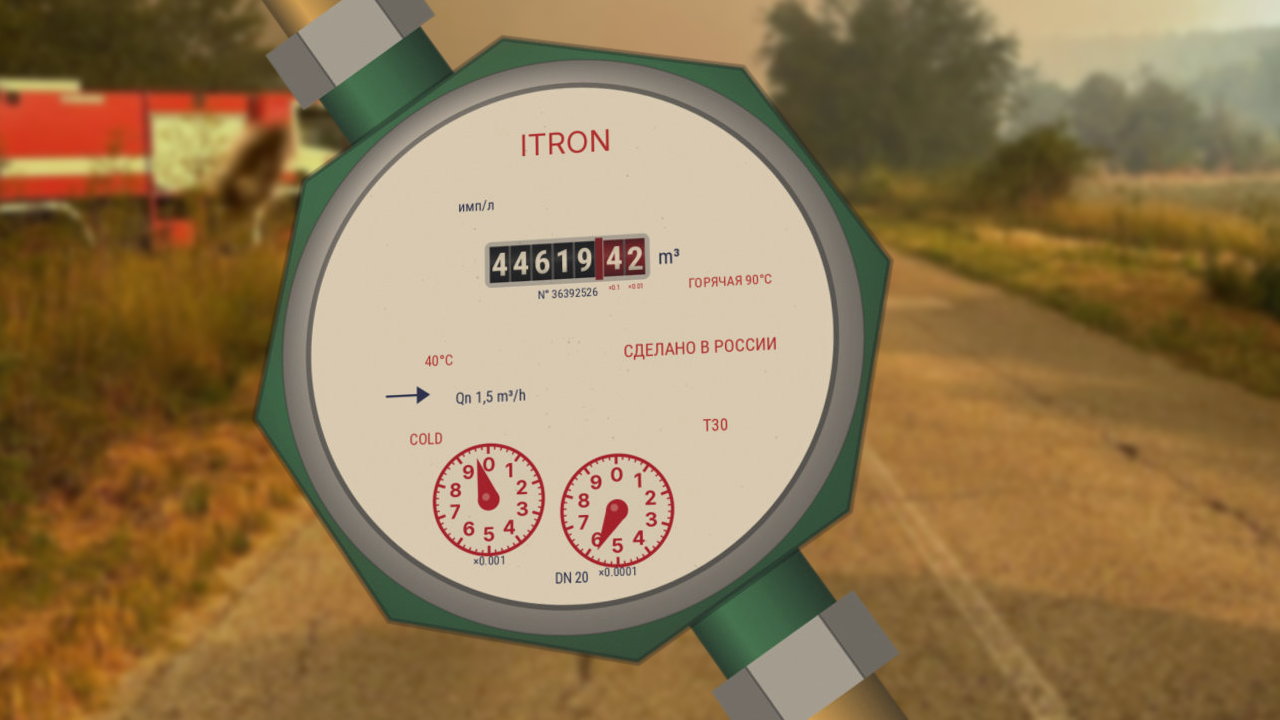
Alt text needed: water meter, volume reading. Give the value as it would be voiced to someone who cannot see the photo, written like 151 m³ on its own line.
44619.4195 m³
